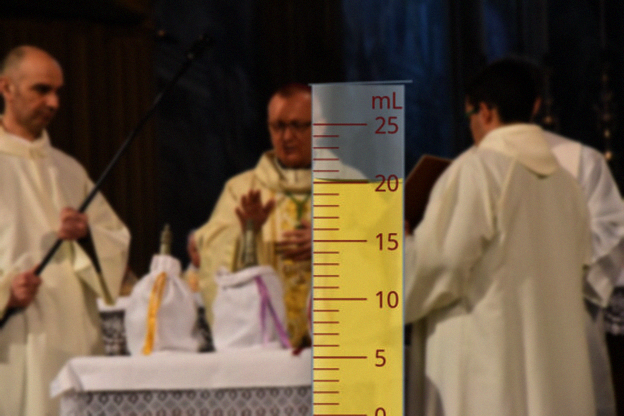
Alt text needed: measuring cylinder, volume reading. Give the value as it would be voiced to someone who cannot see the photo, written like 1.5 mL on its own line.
20 mL
